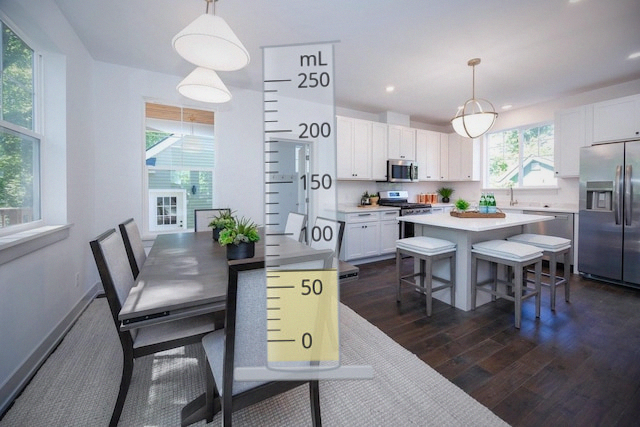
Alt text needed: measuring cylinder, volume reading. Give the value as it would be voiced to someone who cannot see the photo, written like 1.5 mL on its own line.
65 mL
